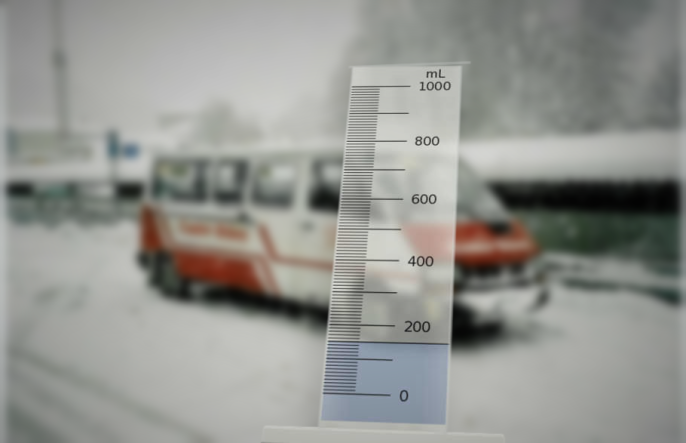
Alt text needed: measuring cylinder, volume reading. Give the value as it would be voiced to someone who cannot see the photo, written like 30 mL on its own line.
150 mL
